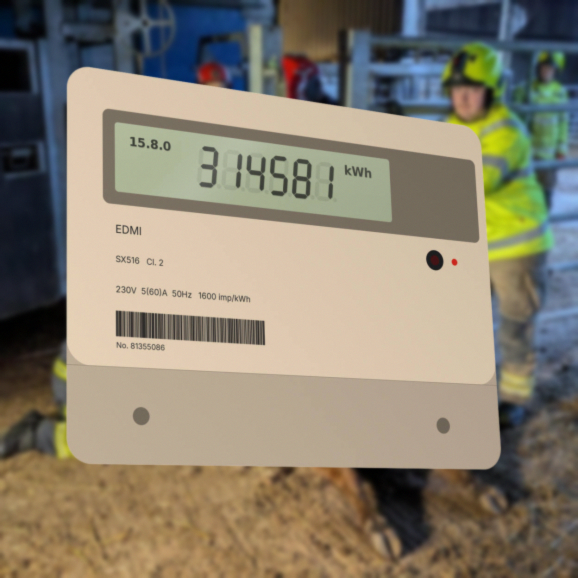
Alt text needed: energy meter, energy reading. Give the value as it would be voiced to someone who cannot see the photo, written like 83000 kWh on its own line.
314581 kWh
